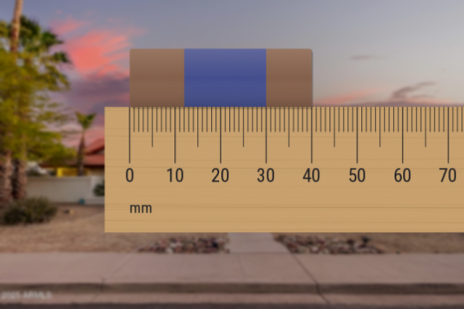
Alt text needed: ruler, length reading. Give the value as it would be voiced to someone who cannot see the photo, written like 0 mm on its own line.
40 mm
